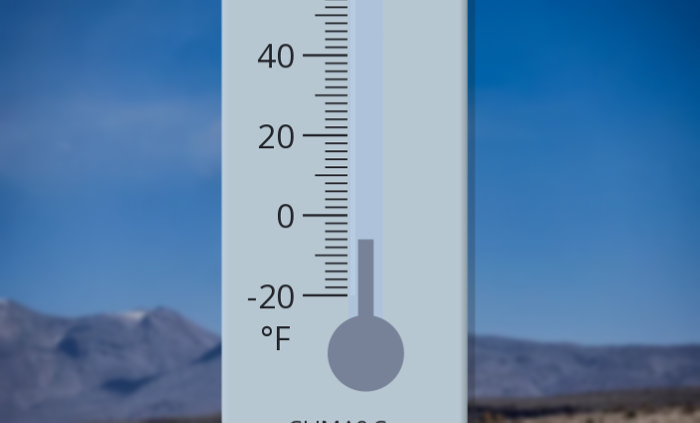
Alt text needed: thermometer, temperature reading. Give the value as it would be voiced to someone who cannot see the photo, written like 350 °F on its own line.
-6 °F
